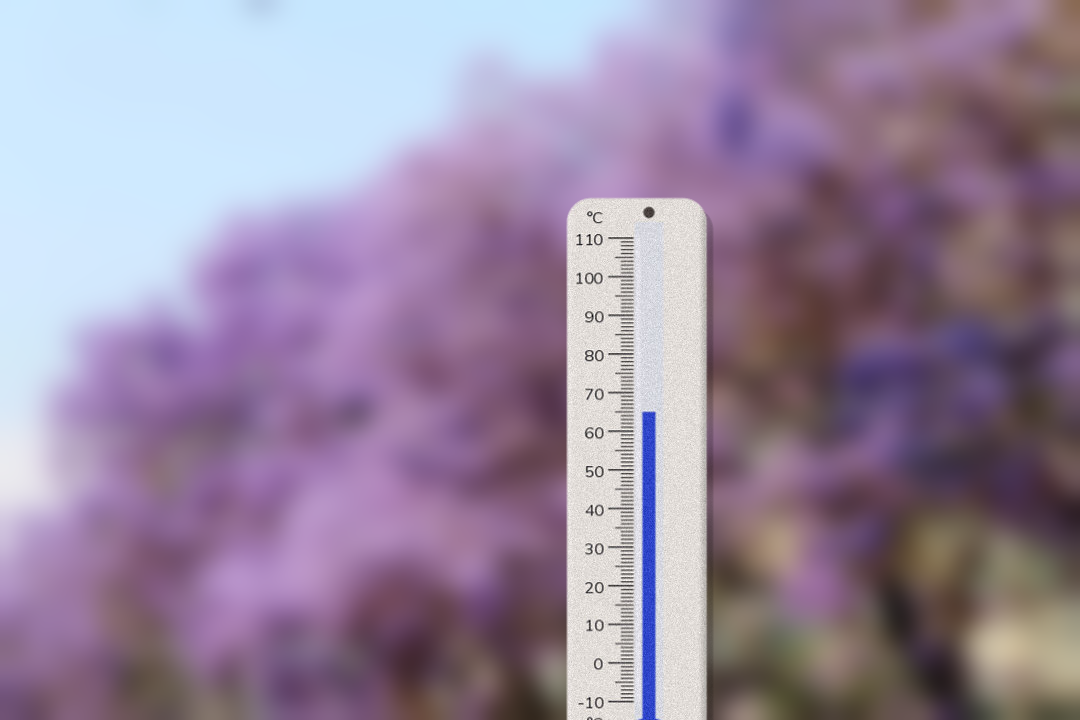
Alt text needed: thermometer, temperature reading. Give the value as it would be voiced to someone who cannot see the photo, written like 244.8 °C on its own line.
65 °C
